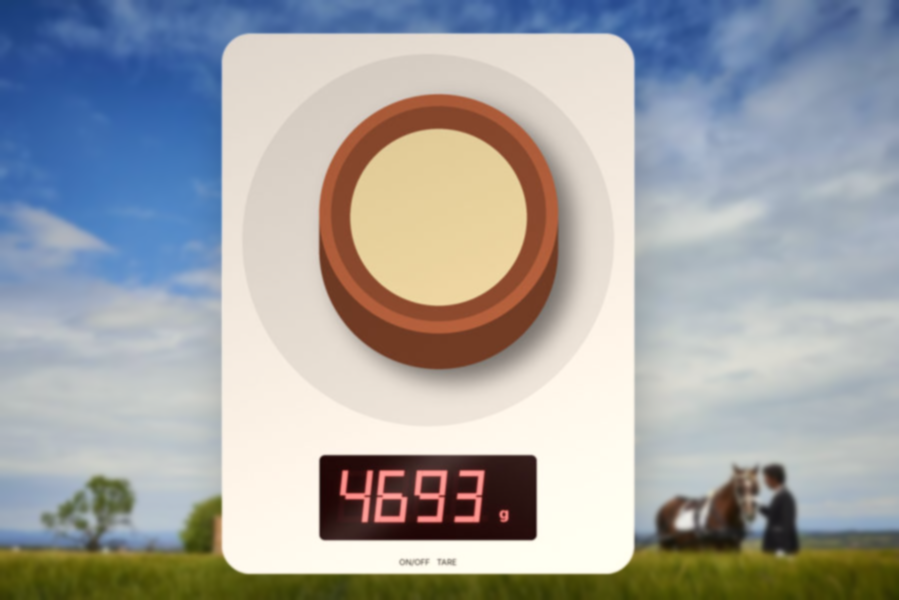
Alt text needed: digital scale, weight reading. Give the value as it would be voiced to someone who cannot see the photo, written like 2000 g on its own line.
4693 g
